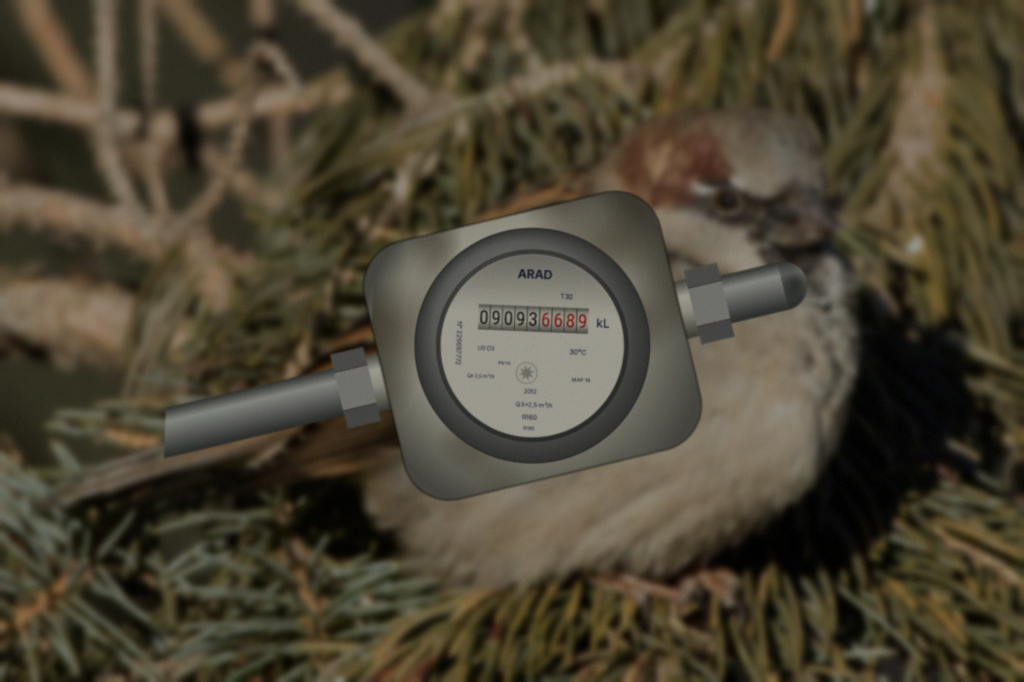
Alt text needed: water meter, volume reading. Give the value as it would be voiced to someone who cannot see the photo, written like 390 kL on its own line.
9093.6689 kL
